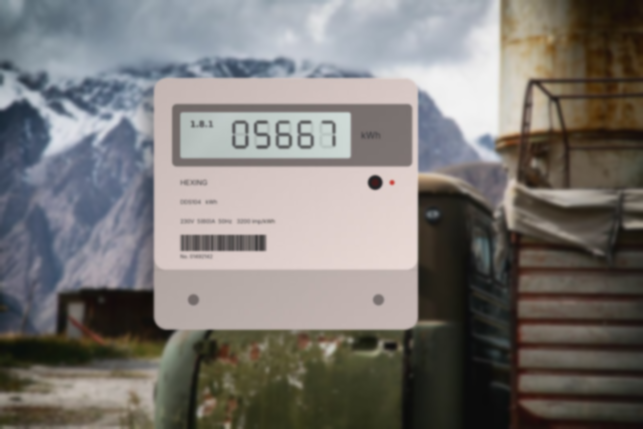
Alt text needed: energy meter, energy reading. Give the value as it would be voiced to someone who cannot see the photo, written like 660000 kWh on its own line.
5667 kWh
